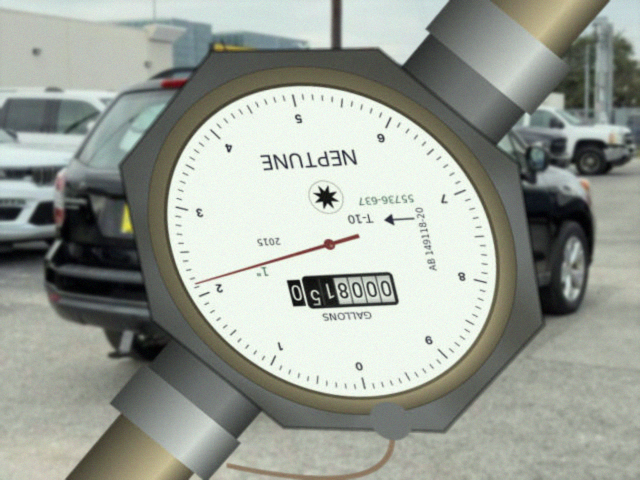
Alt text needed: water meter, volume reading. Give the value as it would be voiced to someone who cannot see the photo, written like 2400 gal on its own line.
8152.1 gal
